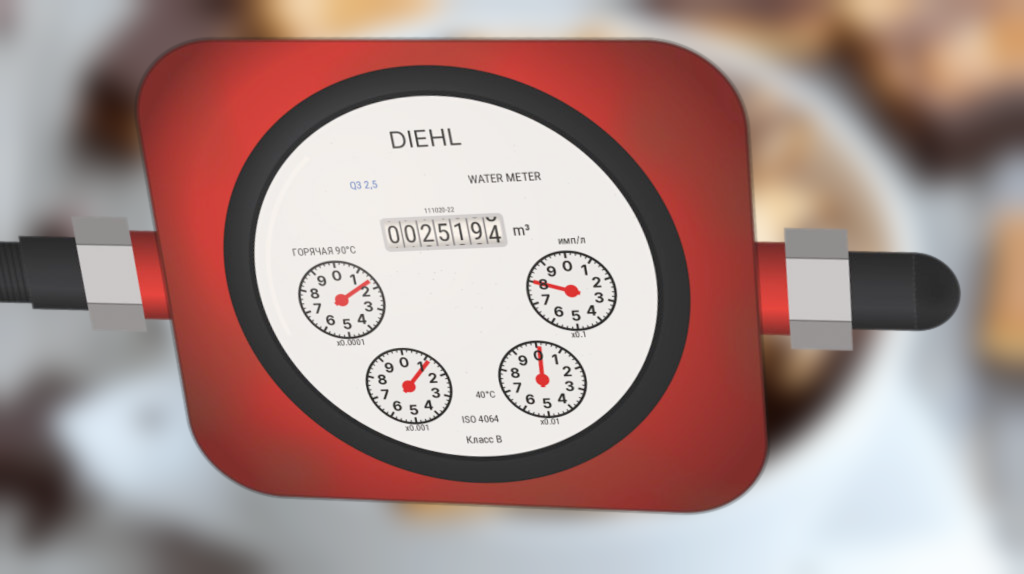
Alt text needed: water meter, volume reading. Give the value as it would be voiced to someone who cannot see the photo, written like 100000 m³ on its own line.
25193.8011 m³
